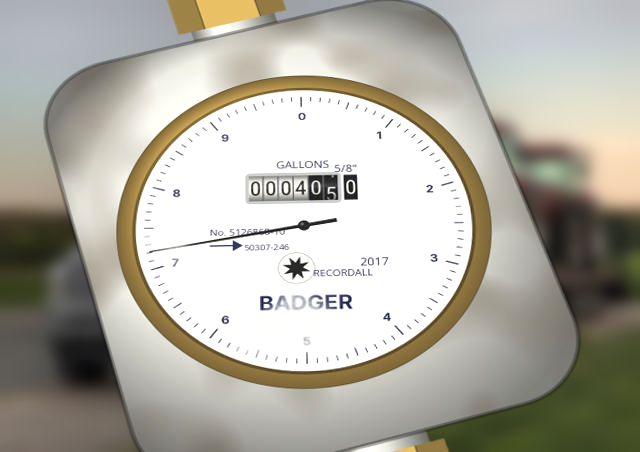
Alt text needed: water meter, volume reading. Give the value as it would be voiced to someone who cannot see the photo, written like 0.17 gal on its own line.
4047.2 gal
